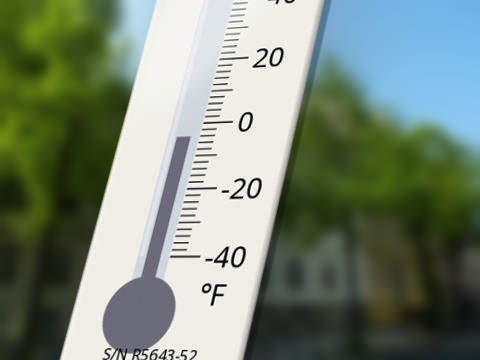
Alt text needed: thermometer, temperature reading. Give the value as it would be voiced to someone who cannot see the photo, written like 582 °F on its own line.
-4 °F
